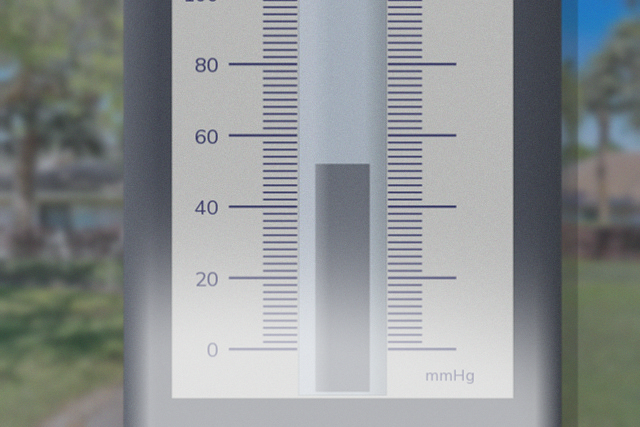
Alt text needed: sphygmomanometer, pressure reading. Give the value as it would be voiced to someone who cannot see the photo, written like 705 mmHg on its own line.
52 mmHg
